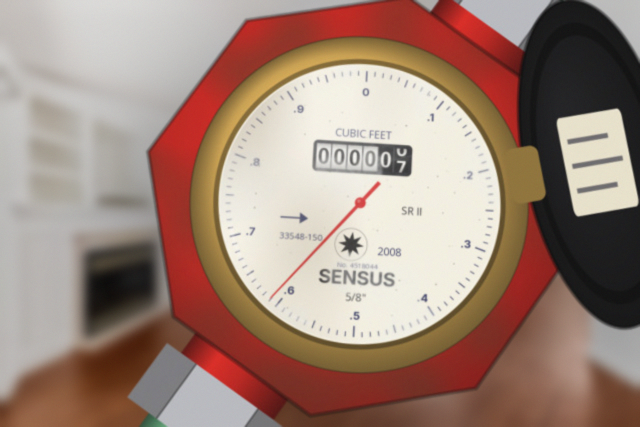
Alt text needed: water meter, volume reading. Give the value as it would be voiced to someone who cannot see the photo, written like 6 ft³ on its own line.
6.61 ft³
